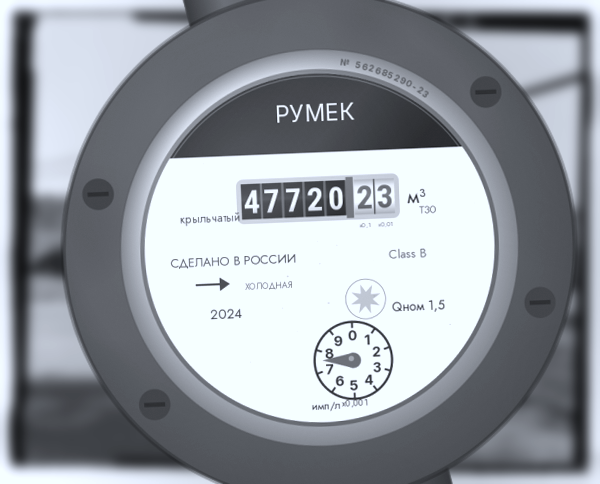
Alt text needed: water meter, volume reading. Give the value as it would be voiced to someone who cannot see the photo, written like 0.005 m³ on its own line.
47720.237 m³
